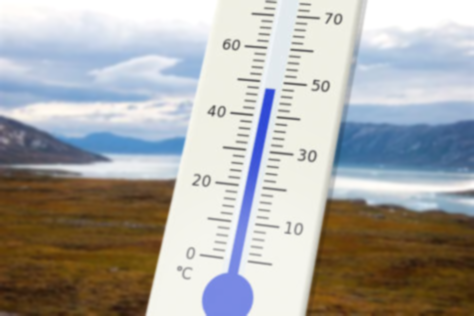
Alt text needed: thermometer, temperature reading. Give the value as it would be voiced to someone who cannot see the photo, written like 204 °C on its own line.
48 °C
